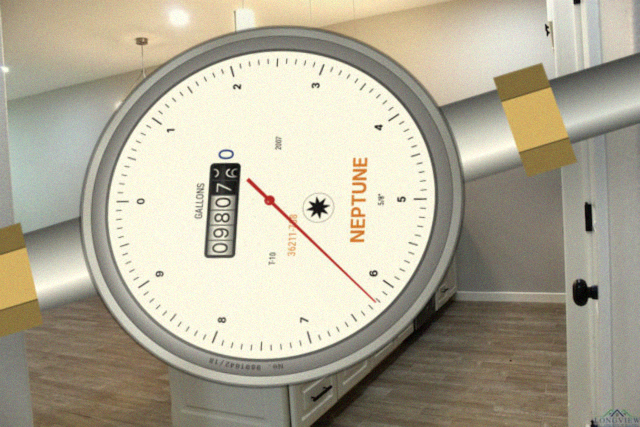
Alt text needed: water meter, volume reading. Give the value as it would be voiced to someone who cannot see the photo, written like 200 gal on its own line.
980756.2 gal
